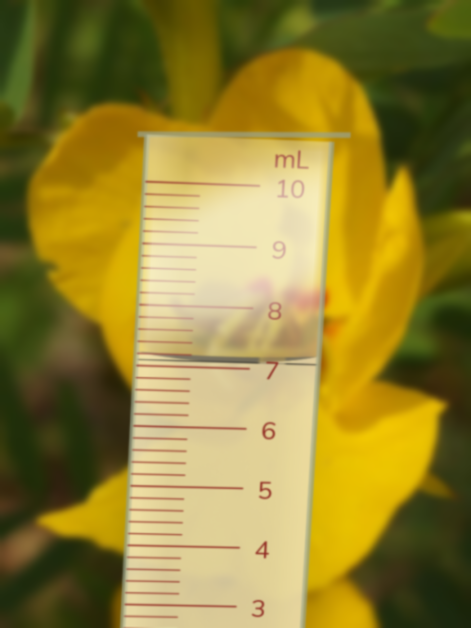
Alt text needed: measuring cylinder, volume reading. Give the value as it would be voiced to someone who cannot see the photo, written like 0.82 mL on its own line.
7.1 mL
